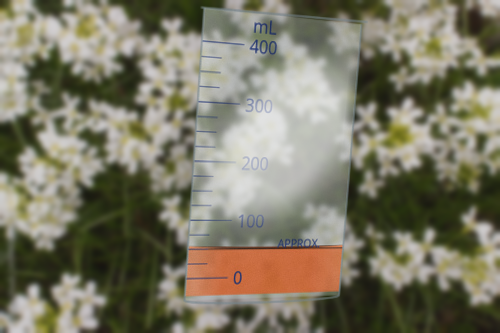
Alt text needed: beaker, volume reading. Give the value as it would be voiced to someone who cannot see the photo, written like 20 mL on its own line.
50 mL
